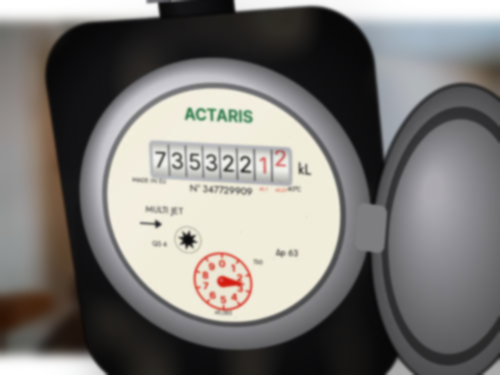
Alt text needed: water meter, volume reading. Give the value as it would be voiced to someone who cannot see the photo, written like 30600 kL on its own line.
735322.122 kL
